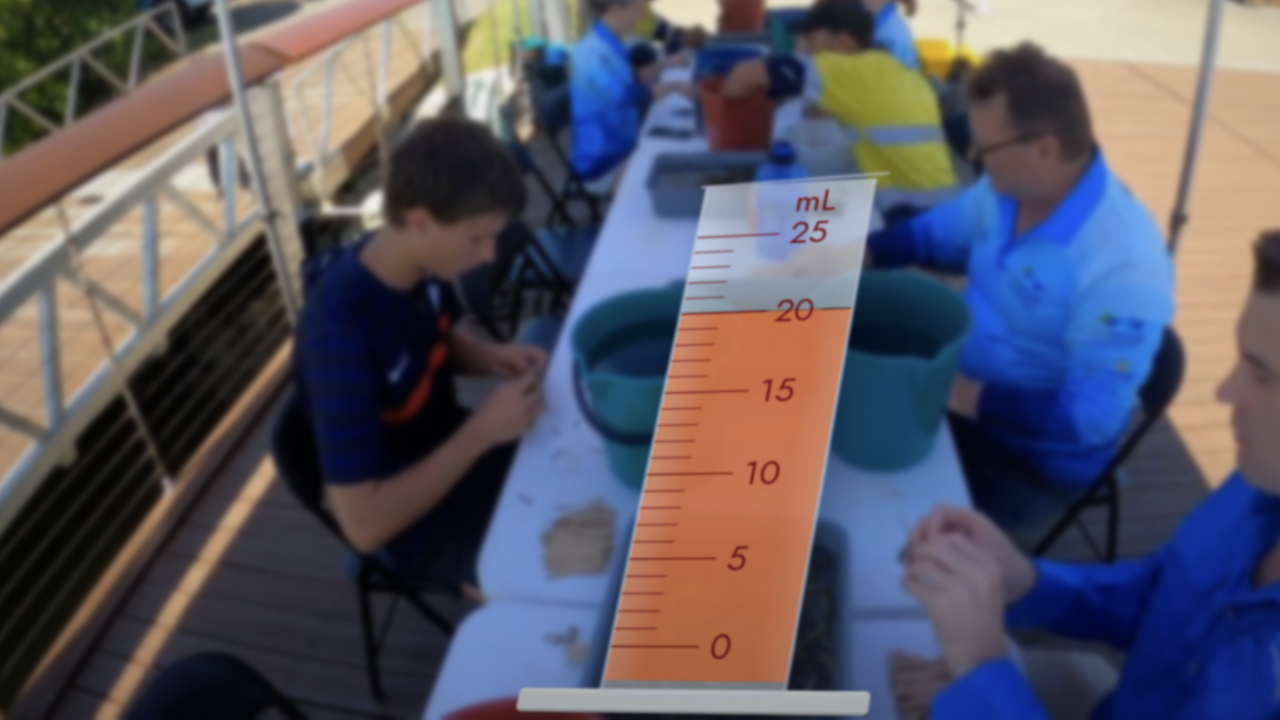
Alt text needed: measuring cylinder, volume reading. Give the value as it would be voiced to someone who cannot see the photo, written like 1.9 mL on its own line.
20 mL
